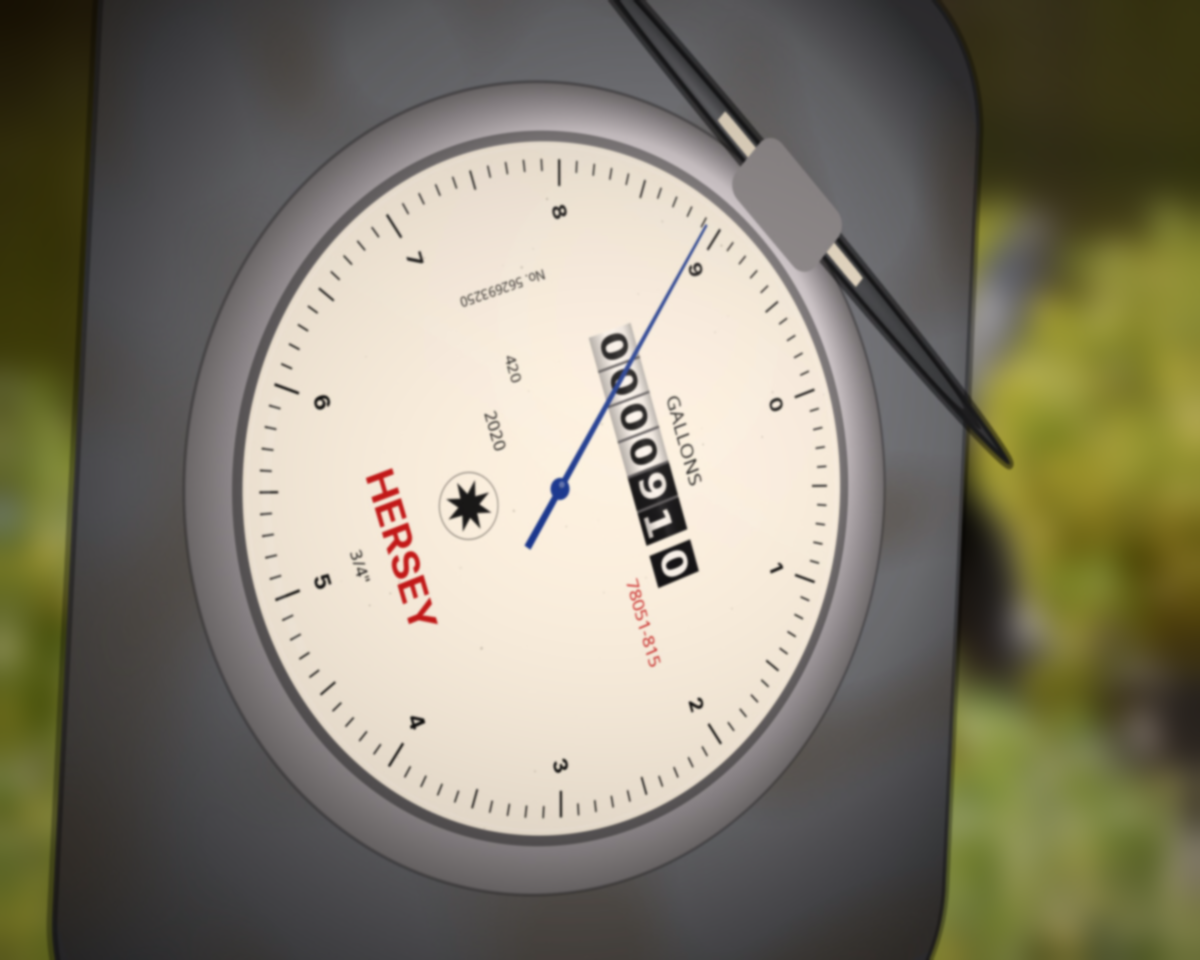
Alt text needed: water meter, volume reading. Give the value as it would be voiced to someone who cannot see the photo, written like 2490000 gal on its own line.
908.9 gal
